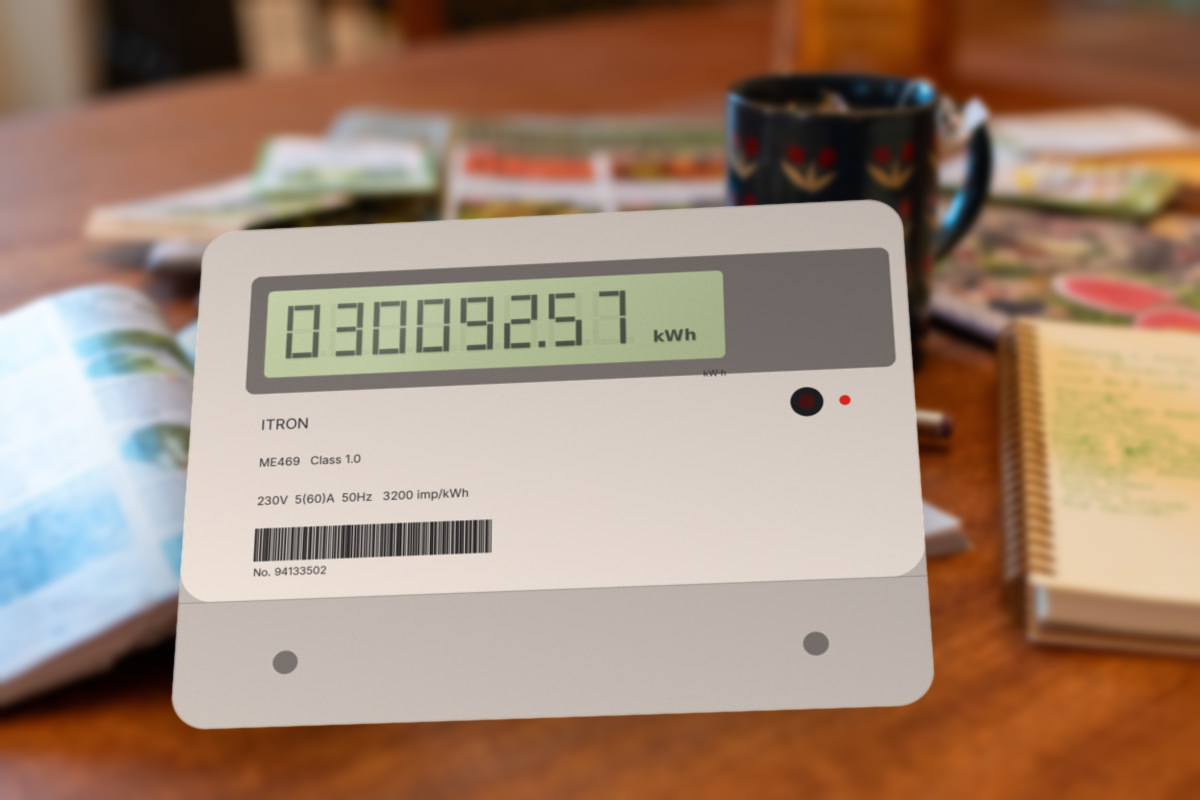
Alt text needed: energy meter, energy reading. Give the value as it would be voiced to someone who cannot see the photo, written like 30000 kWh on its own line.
30092.57 kWh
